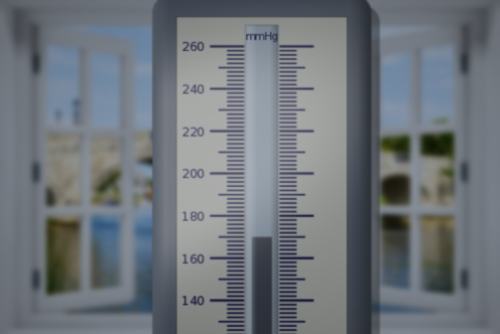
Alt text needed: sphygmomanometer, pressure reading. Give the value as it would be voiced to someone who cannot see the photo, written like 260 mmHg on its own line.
170 mmHg
